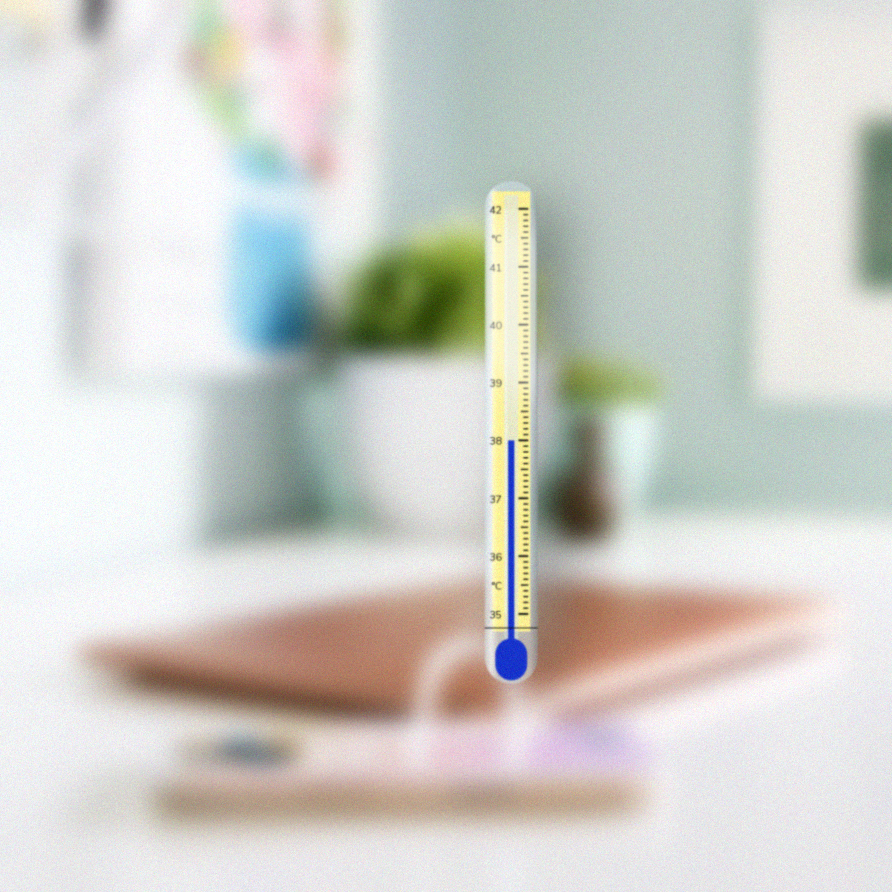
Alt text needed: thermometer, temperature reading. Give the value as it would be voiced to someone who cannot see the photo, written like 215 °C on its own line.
38 °C
